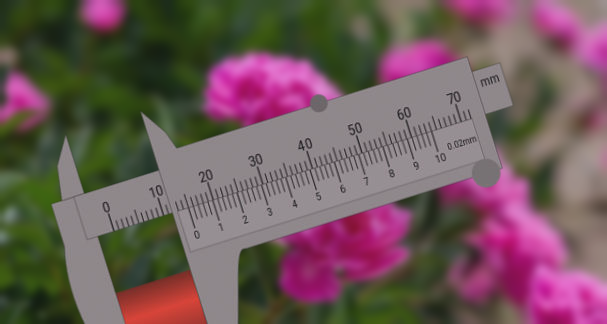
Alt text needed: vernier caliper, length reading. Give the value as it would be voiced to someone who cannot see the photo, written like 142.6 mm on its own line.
15.0 mm
